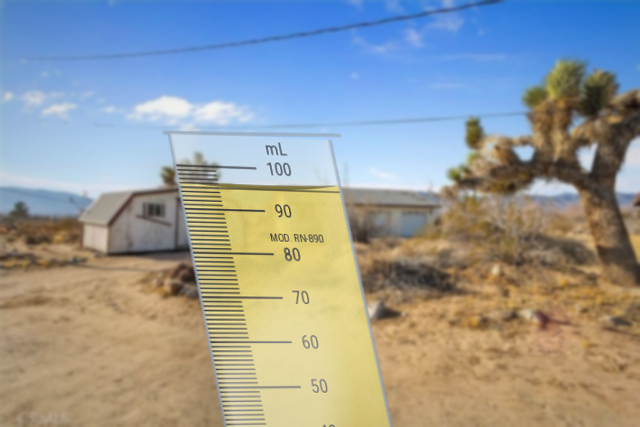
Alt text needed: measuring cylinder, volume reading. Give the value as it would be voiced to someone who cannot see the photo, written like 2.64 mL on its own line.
95 mL
